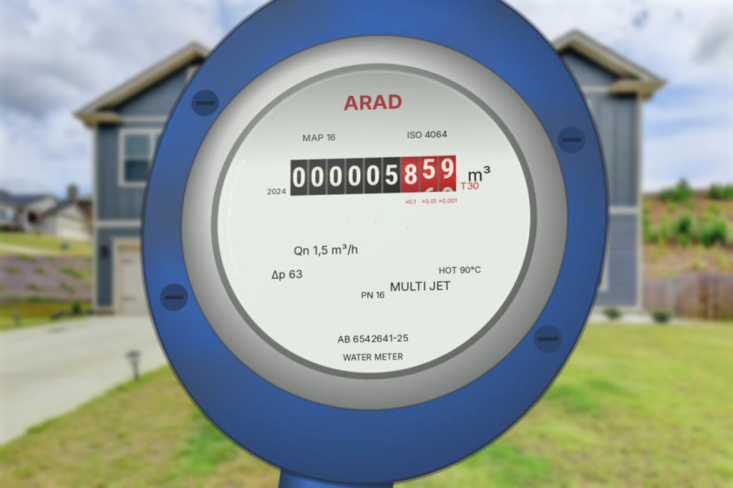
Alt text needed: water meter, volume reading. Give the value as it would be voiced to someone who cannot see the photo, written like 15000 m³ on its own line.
5.859 m³
